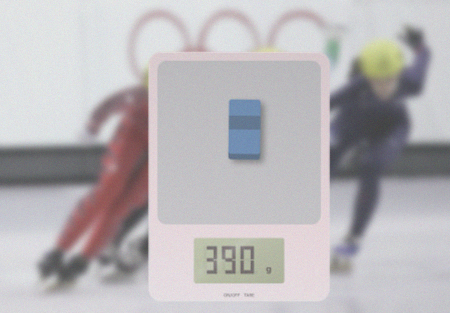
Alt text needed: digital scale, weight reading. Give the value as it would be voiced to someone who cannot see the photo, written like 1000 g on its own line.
390 g
